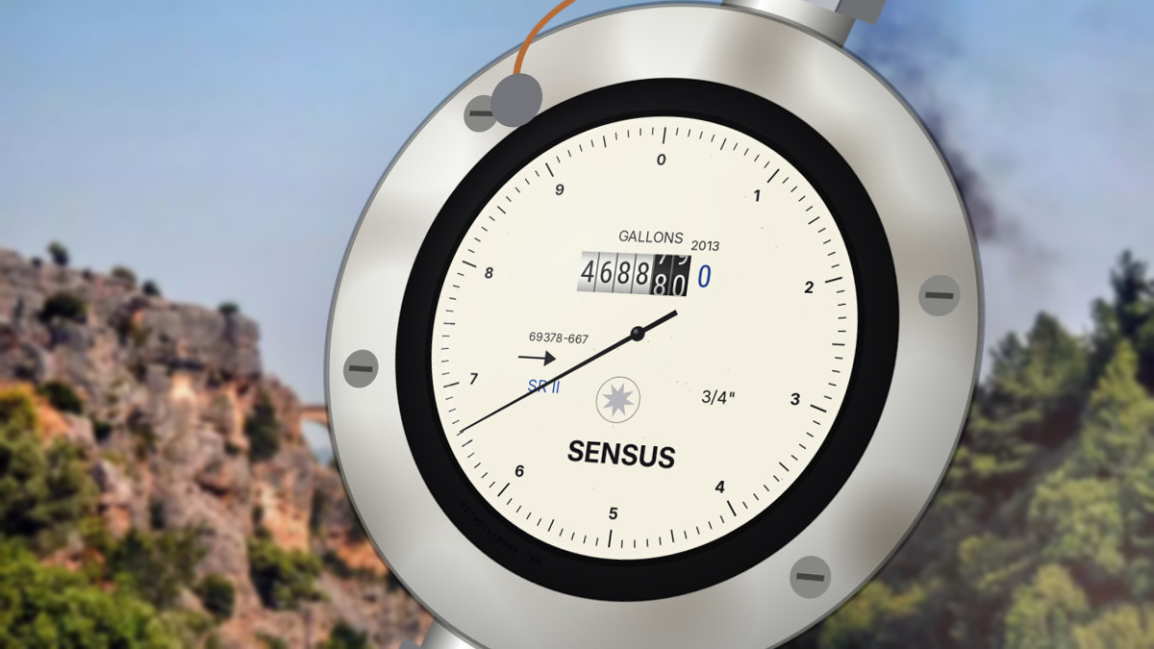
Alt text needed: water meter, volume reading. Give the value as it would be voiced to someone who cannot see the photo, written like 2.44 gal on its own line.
4688796.6 gal
